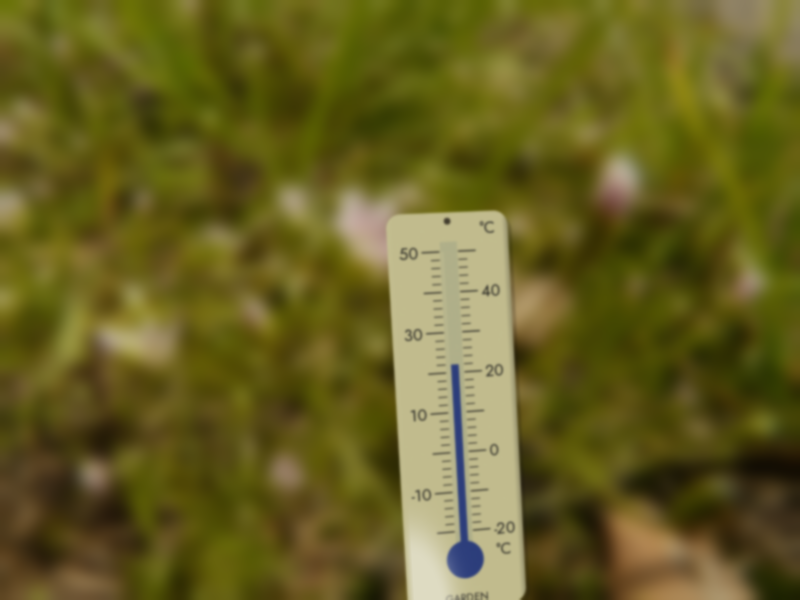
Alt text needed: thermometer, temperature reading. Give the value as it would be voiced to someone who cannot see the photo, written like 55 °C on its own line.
22 °C
